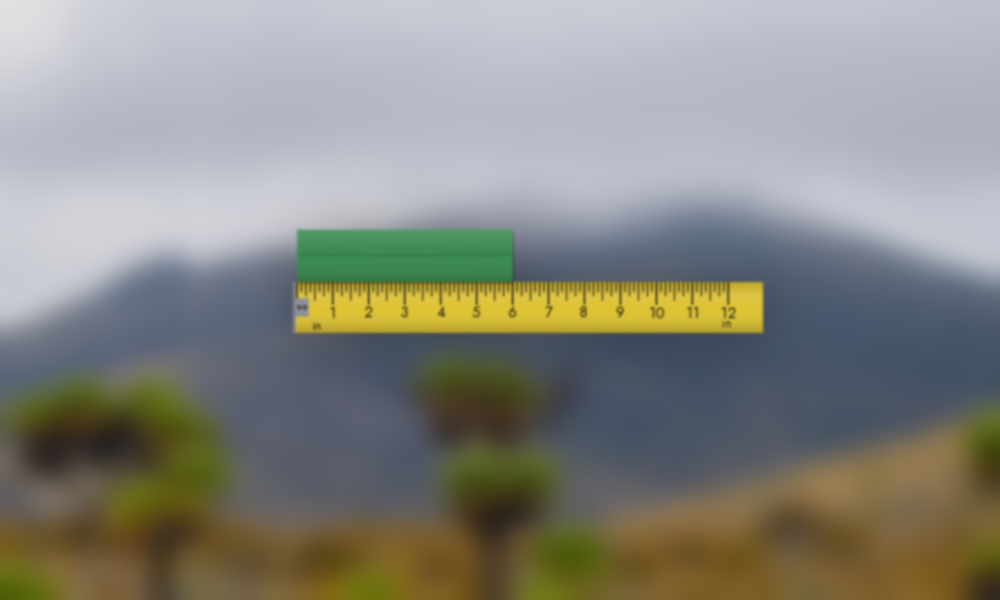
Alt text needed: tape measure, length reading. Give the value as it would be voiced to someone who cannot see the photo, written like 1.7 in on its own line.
6 in
